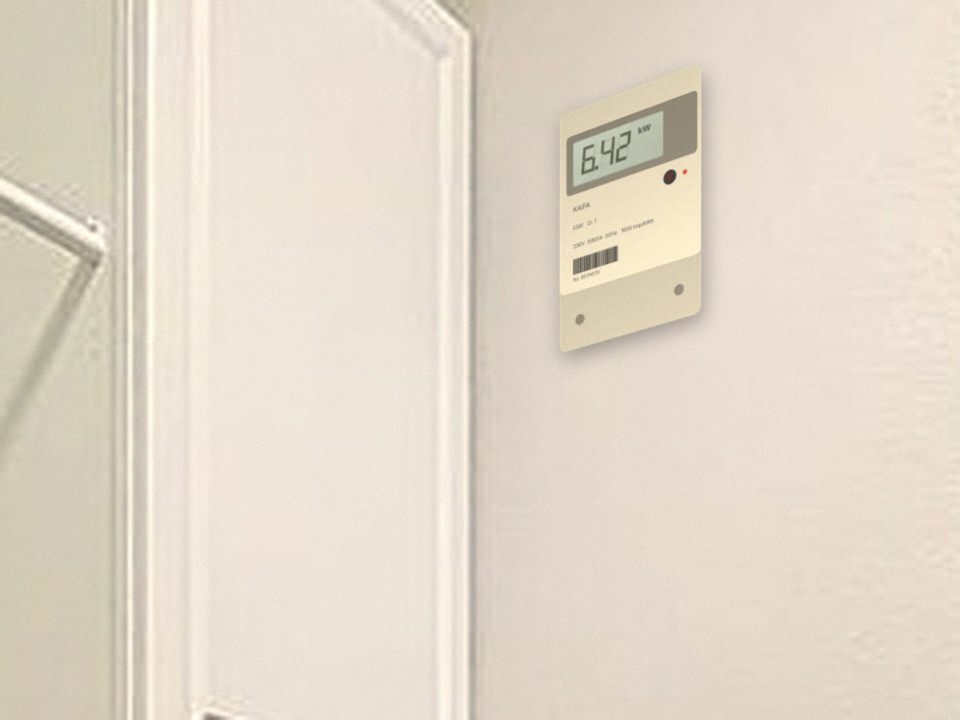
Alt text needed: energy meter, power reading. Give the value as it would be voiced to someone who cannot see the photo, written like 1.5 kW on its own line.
6.42 kW
